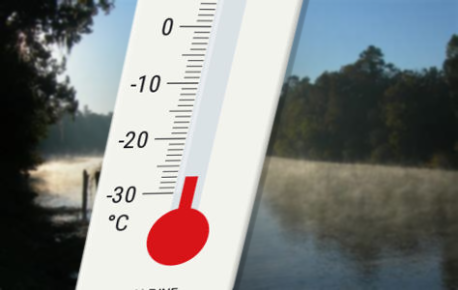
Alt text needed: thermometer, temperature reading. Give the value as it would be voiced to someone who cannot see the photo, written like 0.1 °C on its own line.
-27 °C
